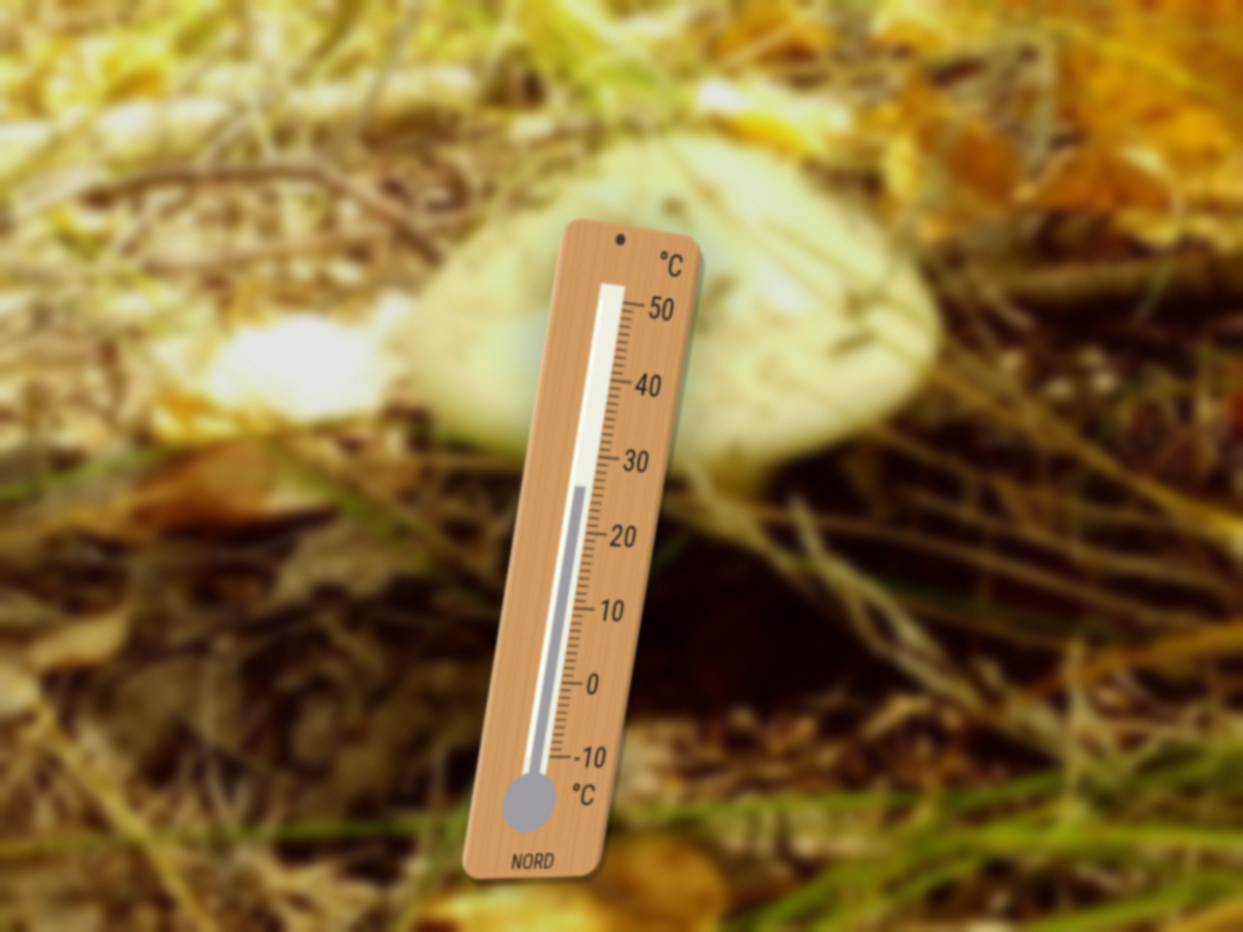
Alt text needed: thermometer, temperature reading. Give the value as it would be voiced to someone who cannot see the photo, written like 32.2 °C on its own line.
26 °C
